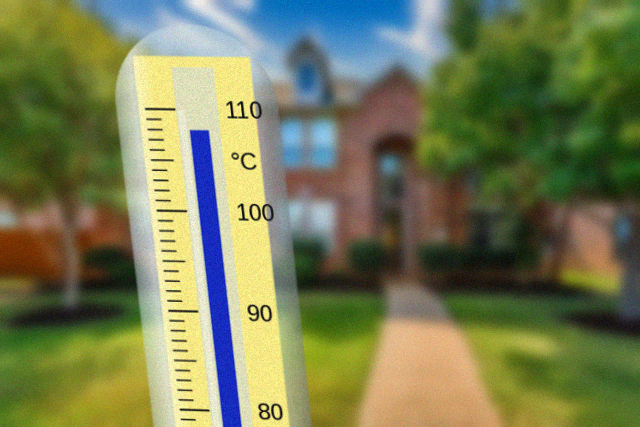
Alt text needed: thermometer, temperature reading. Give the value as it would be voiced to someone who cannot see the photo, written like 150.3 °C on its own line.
108 °C
